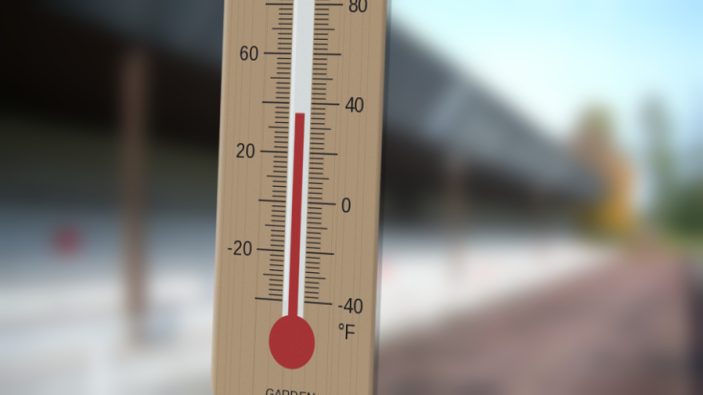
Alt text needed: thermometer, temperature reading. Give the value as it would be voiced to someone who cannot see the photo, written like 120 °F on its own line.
36 °F
